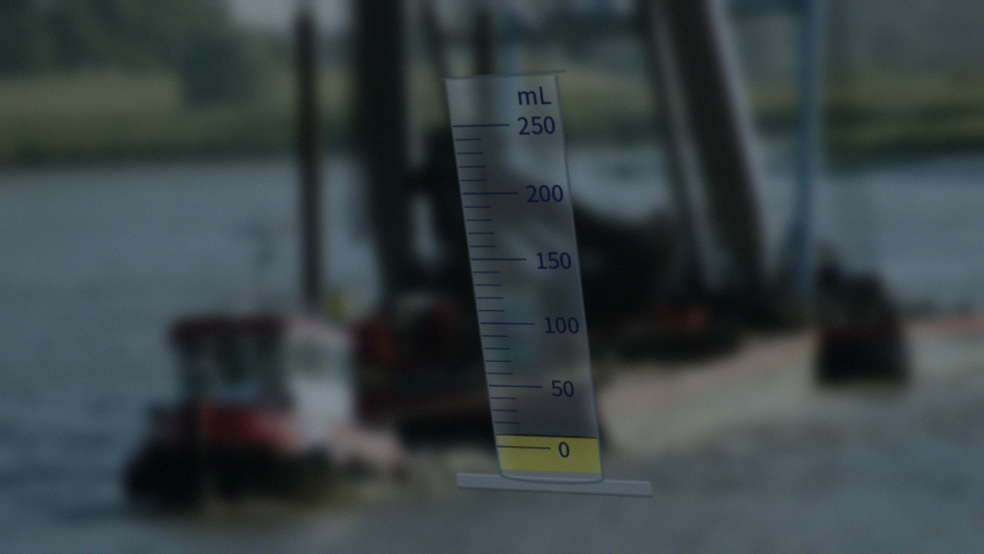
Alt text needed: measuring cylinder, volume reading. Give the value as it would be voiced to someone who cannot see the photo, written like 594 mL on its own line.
10 mL
